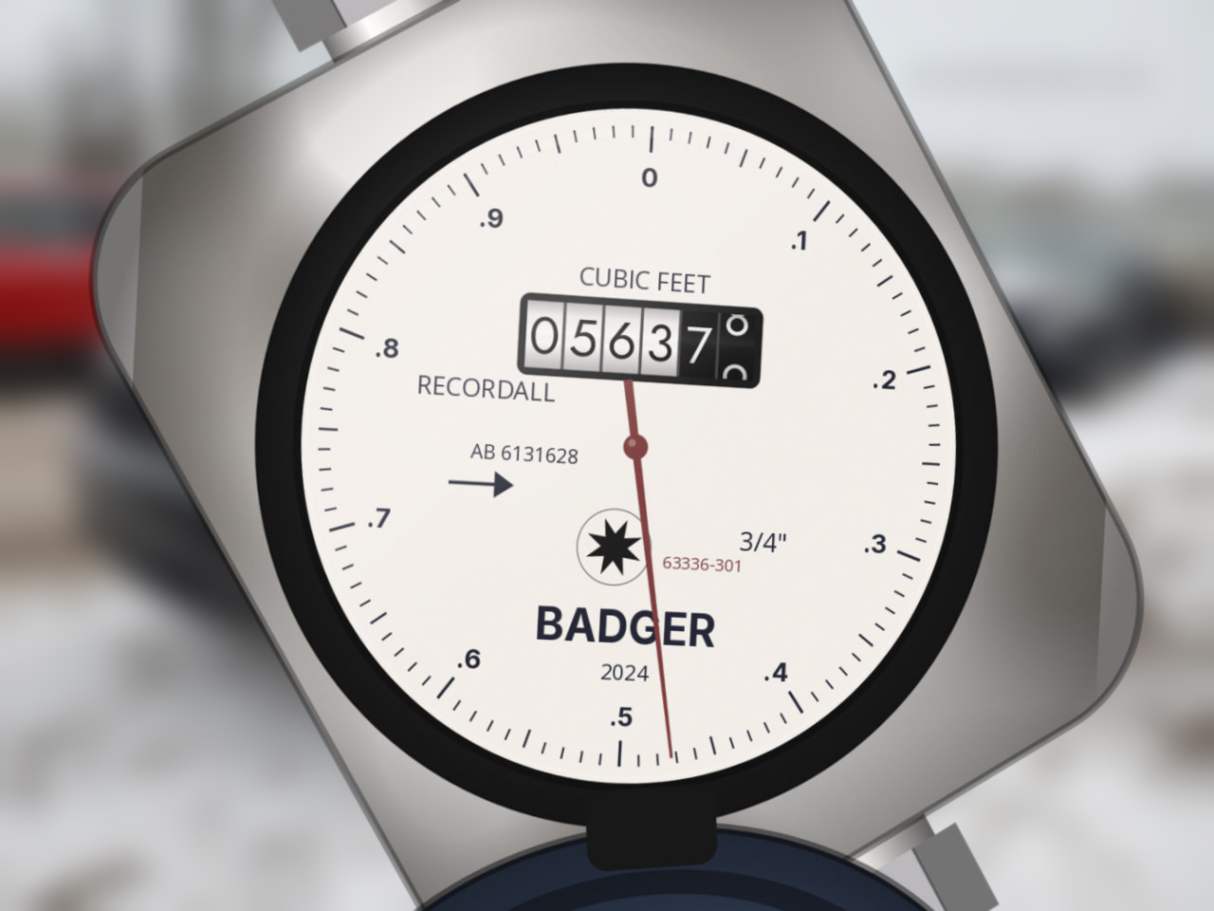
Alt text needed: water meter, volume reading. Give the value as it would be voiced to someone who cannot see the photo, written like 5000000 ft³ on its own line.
56378.47 ft³
